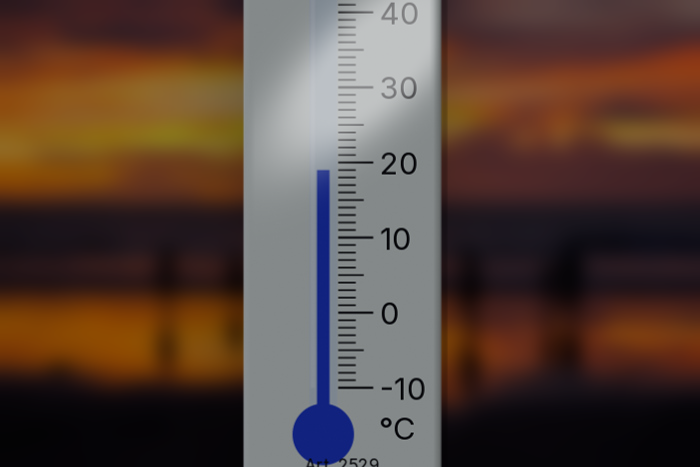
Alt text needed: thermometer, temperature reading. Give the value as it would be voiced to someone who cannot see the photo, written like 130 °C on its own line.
19 °C
